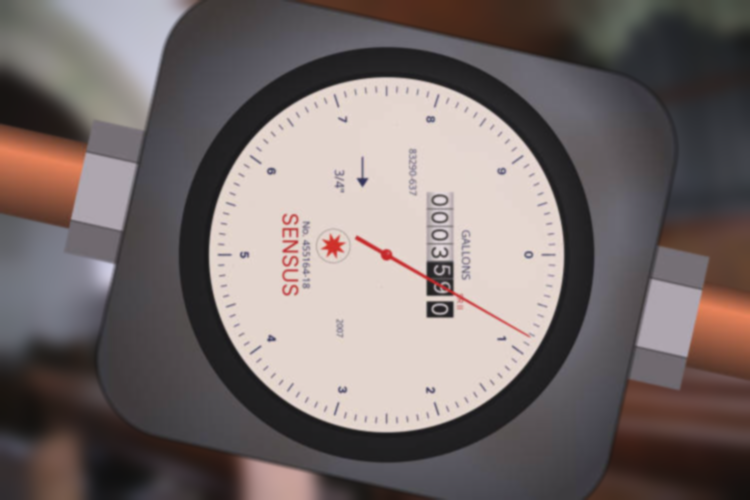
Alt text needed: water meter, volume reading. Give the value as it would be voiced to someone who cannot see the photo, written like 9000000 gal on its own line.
3590.8 gal
